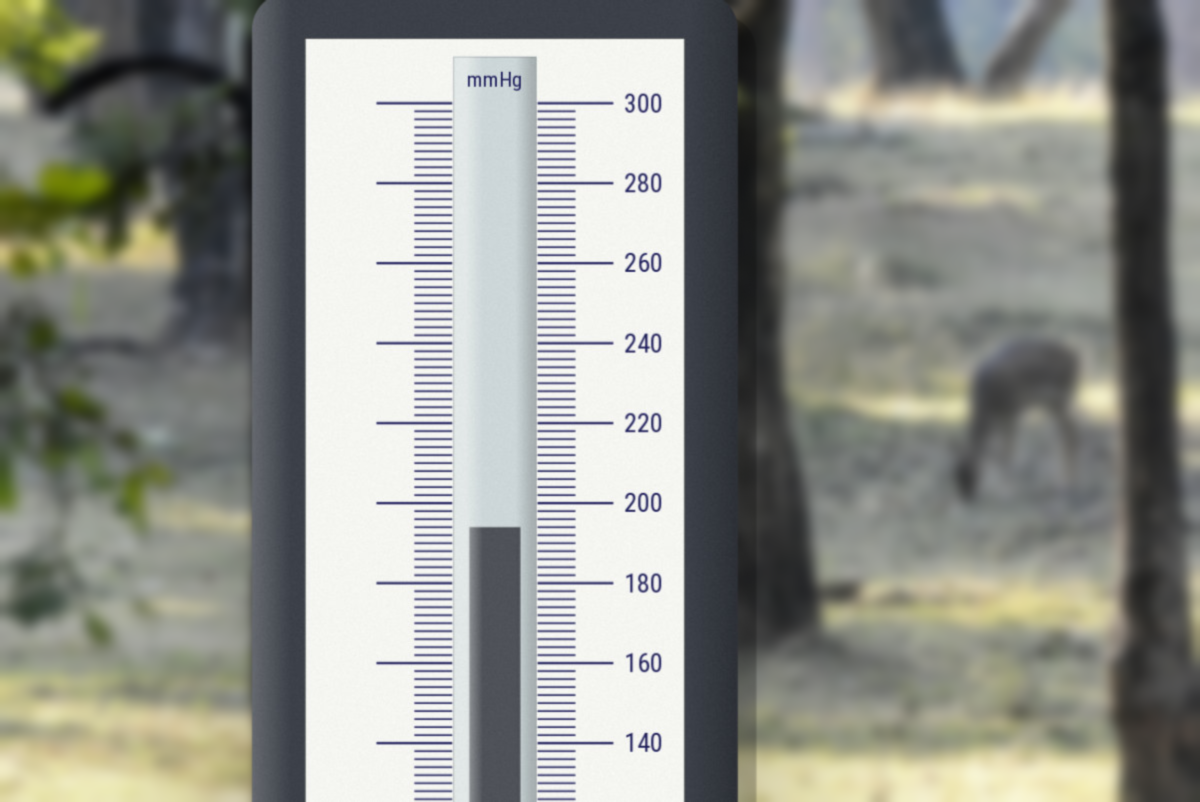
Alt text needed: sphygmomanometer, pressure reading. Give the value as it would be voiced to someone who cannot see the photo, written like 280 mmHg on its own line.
194 mmHg
